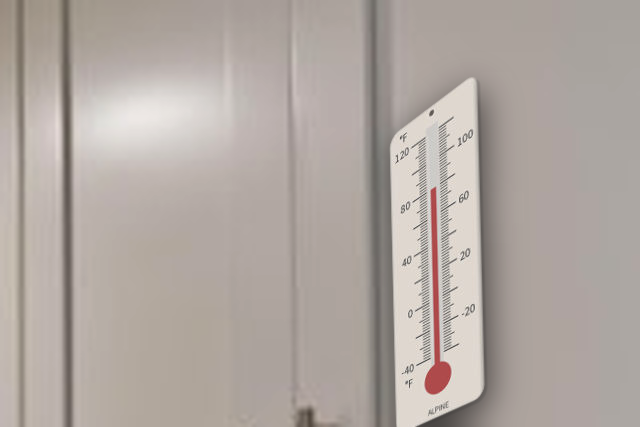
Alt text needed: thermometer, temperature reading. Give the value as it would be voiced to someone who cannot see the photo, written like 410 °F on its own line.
80 °F
